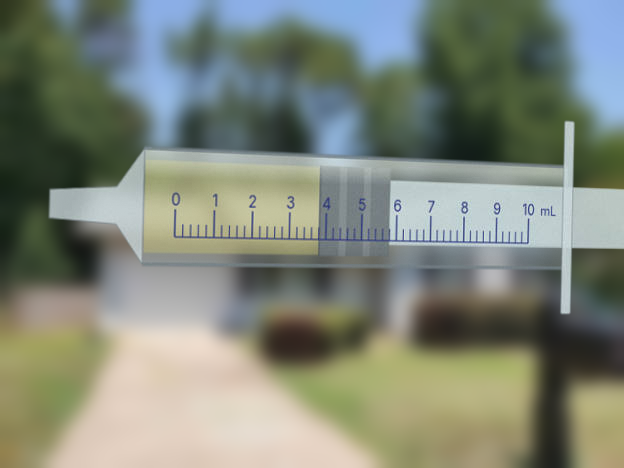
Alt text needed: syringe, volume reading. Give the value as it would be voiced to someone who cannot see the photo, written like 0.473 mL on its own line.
3.8 mL
